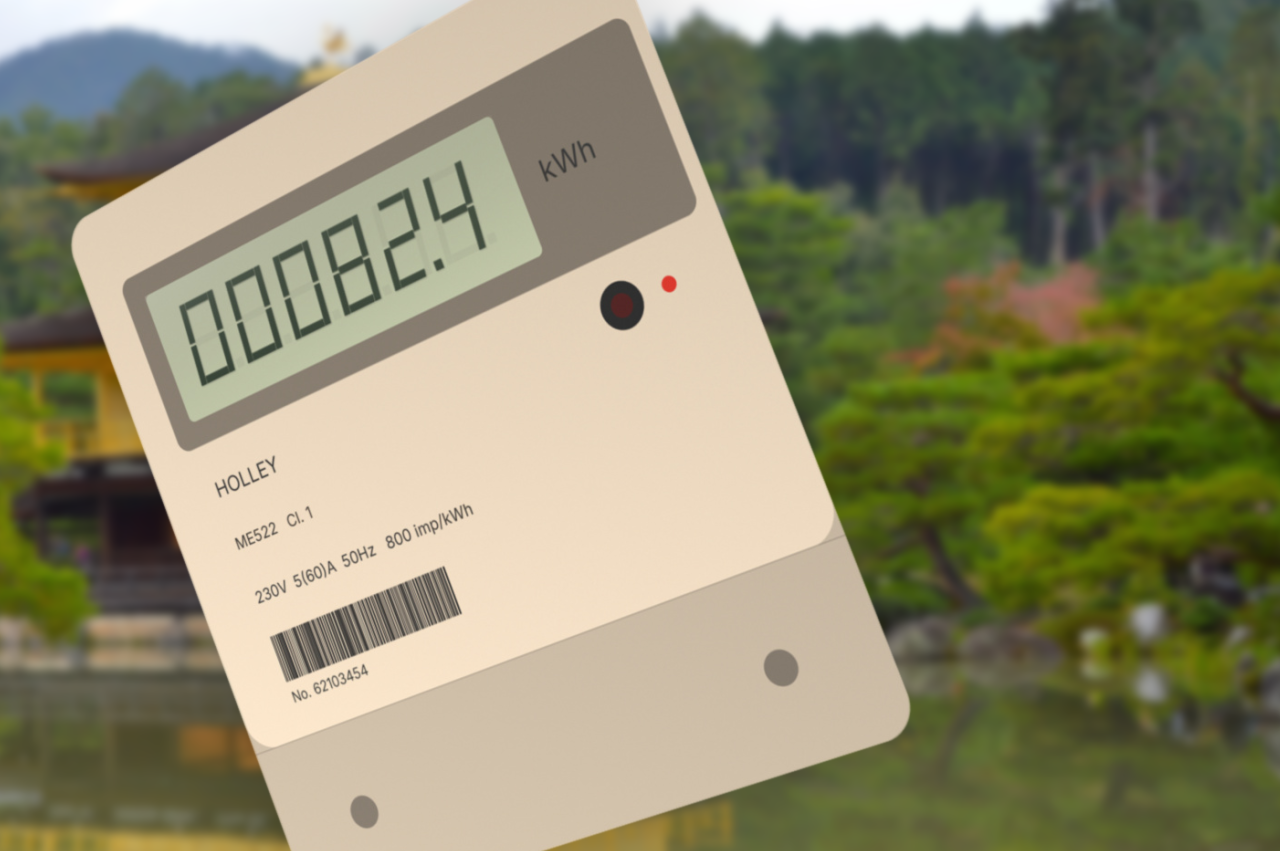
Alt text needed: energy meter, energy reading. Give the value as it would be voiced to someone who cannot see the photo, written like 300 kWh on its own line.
82.4 kWh
